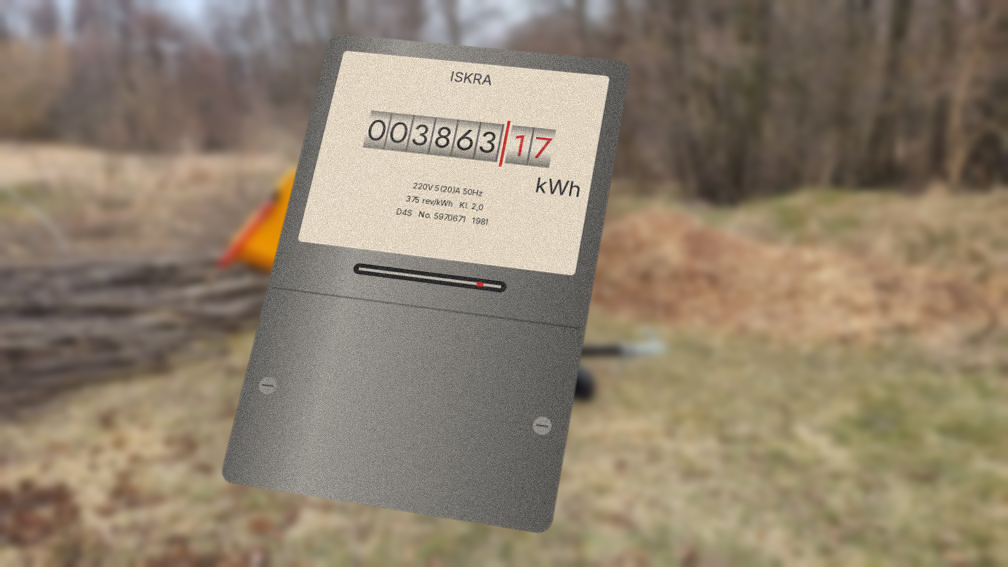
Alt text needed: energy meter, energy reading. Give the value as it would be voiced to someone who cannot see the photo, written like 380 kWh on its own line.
3863.17 kWh
